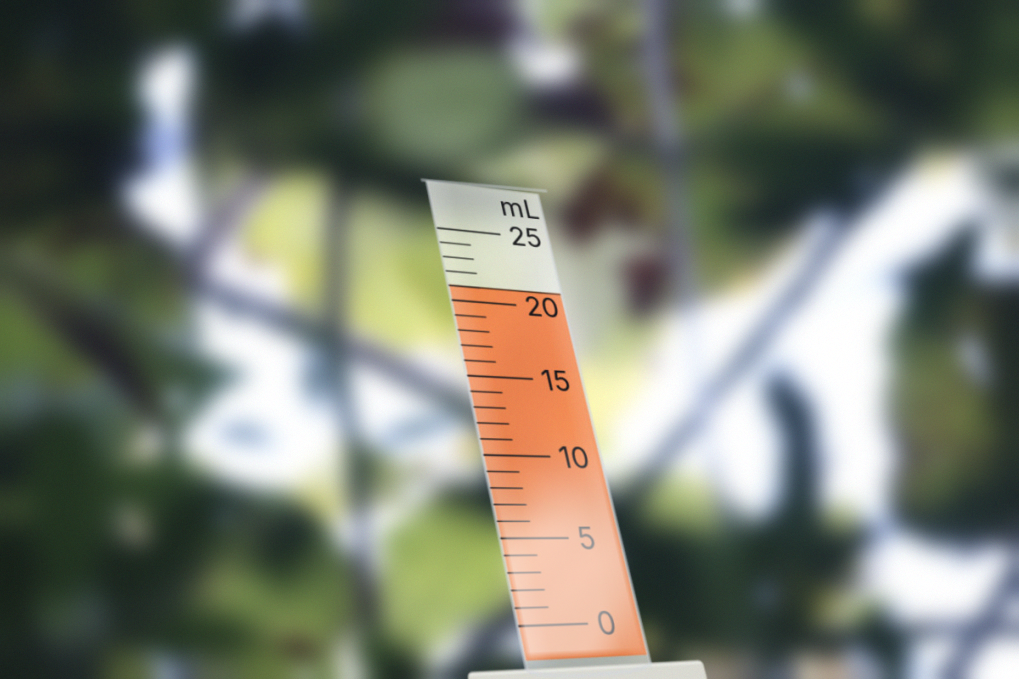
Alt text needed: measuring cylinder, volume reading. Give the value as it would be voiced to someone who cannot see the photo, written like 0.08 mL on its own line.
21 mL
